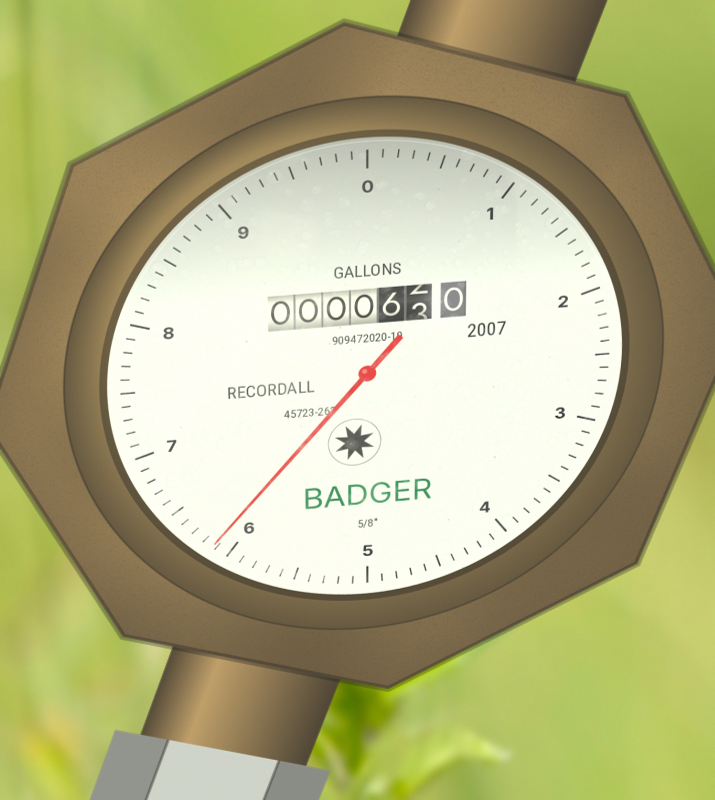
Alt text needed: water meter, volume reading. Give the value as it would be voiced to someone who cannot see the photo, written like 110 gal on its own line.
626.1 gal
